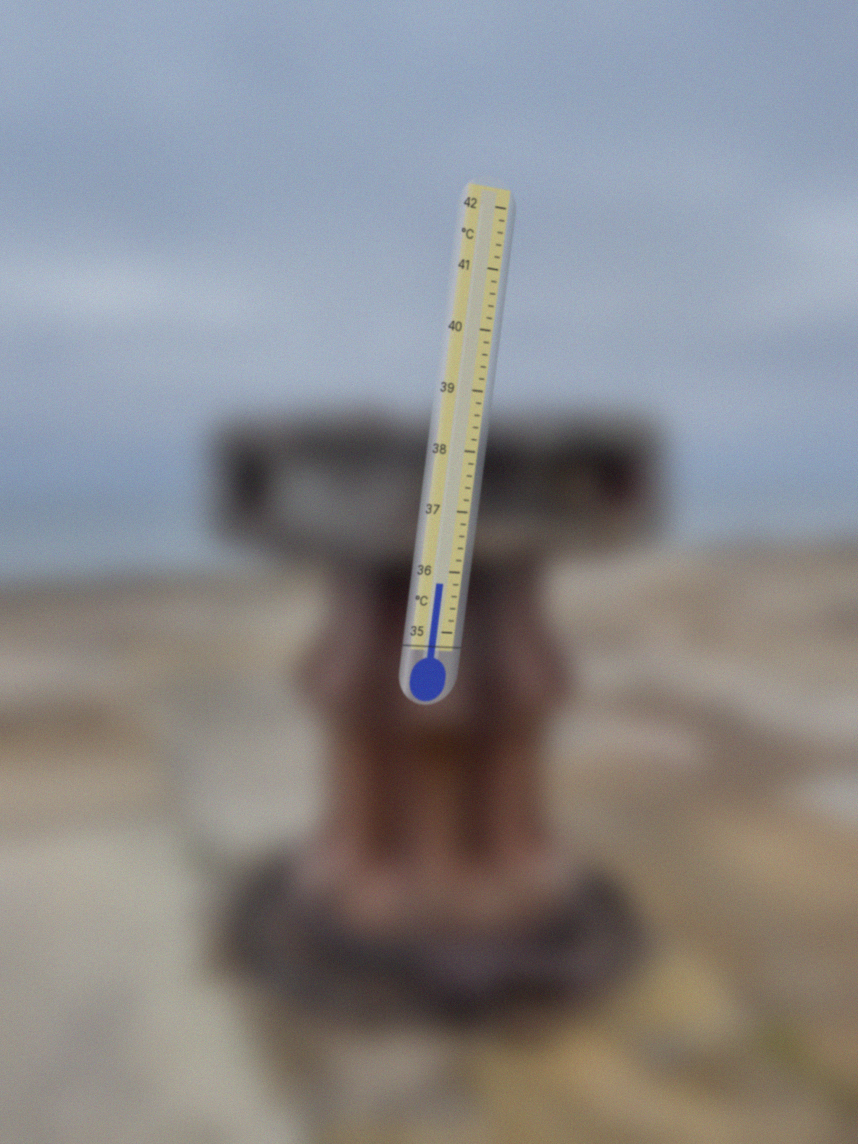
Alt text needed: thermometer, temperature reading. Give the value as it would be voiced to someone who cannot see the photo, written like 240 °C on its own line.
35.8 °C
